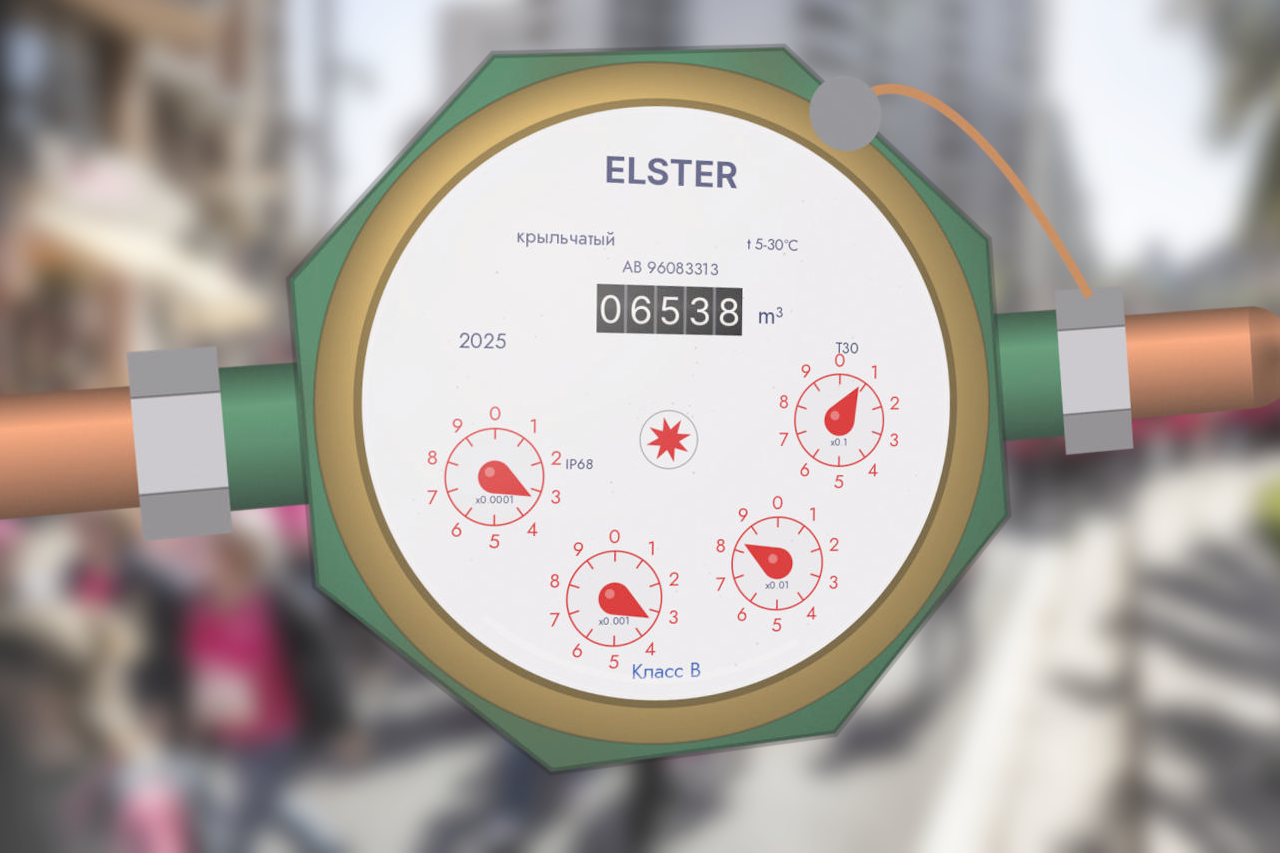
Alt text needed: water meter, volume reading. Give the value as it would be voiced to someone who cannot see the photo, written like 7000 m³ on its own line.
6538.0833 m³
